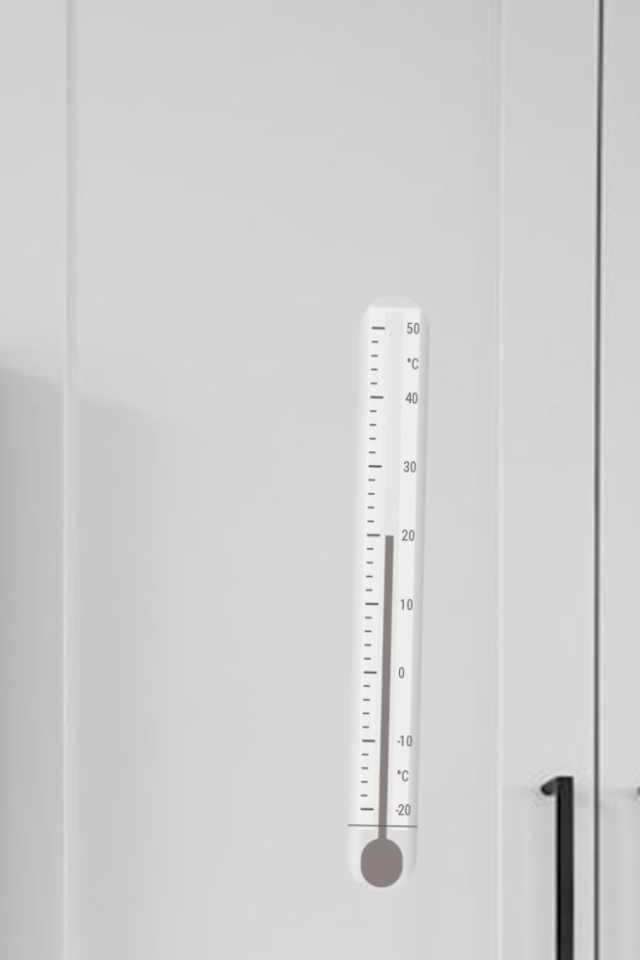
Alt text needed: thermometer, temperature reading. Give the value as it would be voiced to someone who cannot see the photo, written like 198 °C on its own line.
20 °C
